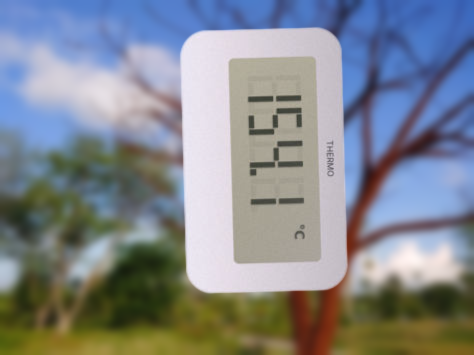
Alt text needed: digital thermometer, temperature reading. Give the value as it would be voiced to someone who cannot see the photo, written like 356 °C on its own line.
154.1 °C
